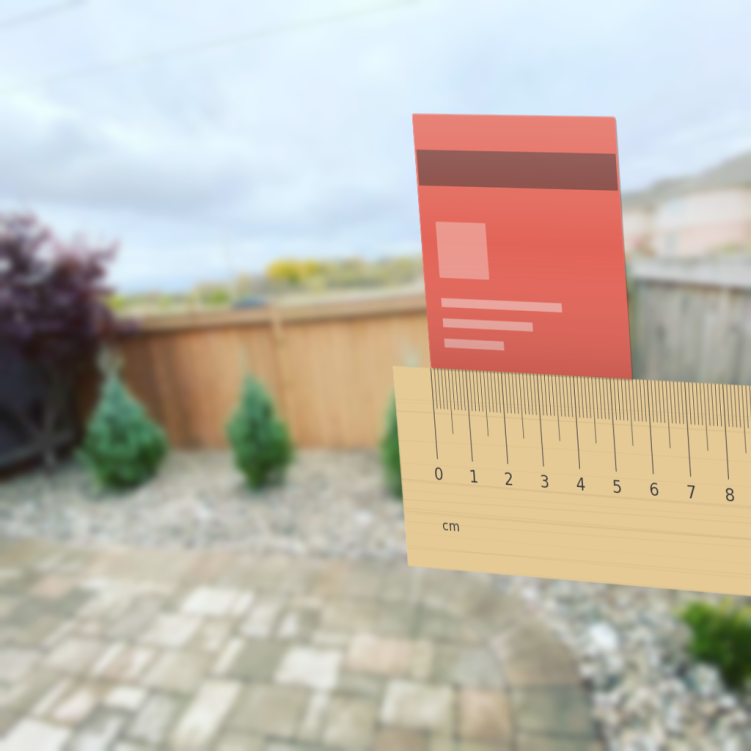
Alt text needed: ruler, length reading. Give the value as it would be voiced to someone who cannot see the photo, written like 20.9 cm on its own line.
5.6 cm
